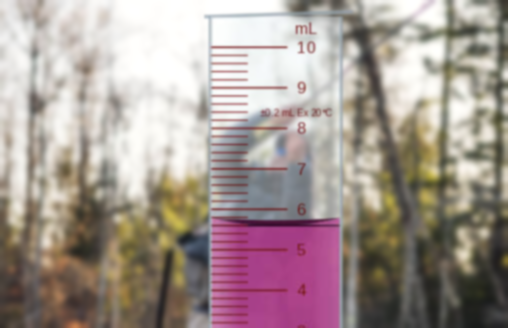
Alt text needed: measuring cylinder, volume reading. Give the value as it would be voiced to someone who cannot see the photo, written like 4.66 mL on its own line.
5.6 mL
